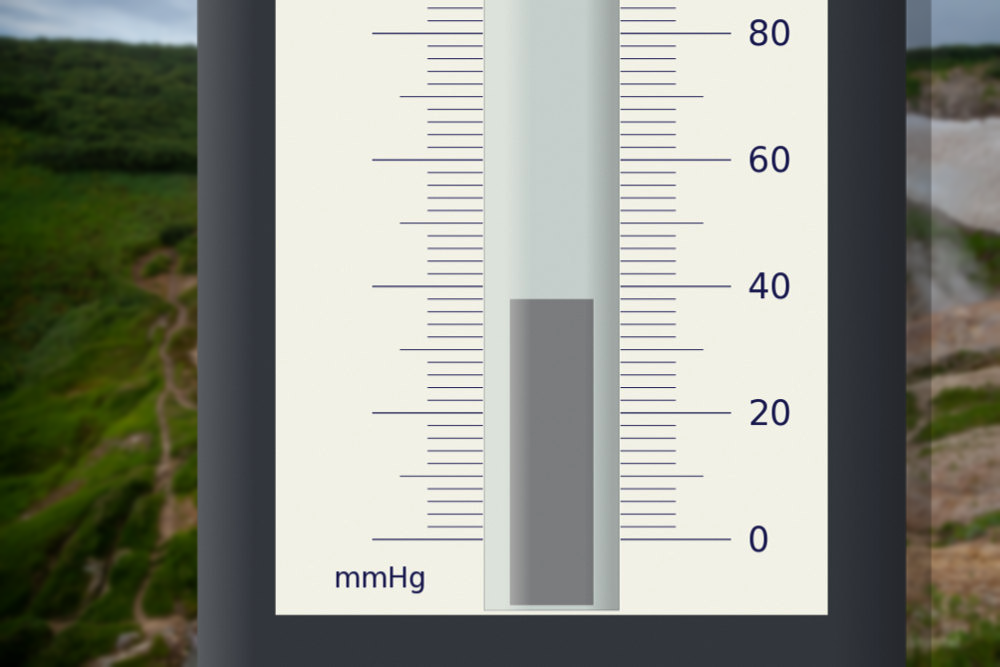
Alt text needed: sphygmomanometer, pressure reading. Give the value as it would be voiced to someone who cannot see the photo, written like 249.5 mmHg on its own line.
38 mmHg
